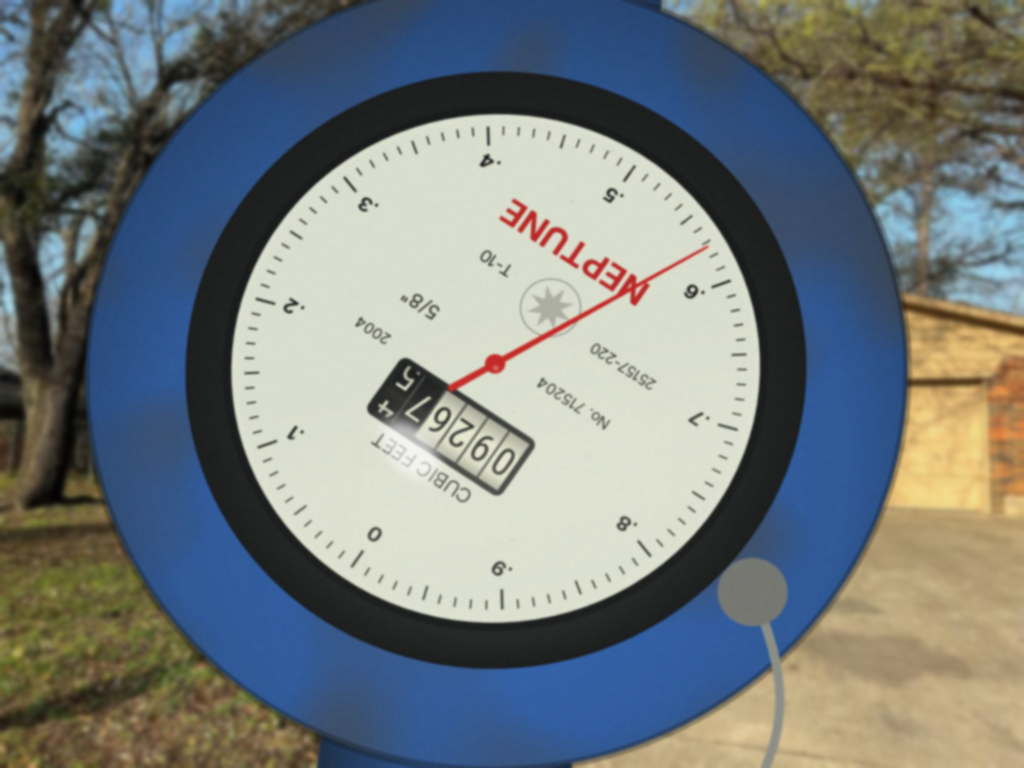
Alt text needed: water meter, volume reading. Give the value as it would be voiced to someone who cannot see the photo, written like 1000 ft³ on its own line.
92674.57 ft³
